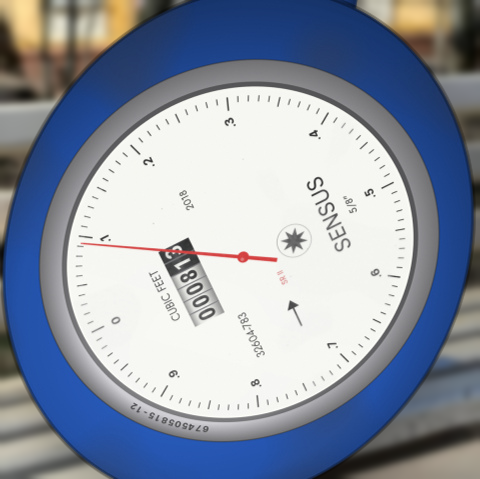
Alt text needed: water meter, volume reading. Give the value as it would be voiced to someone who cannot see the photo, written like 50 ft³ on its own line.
813.09 ft³
